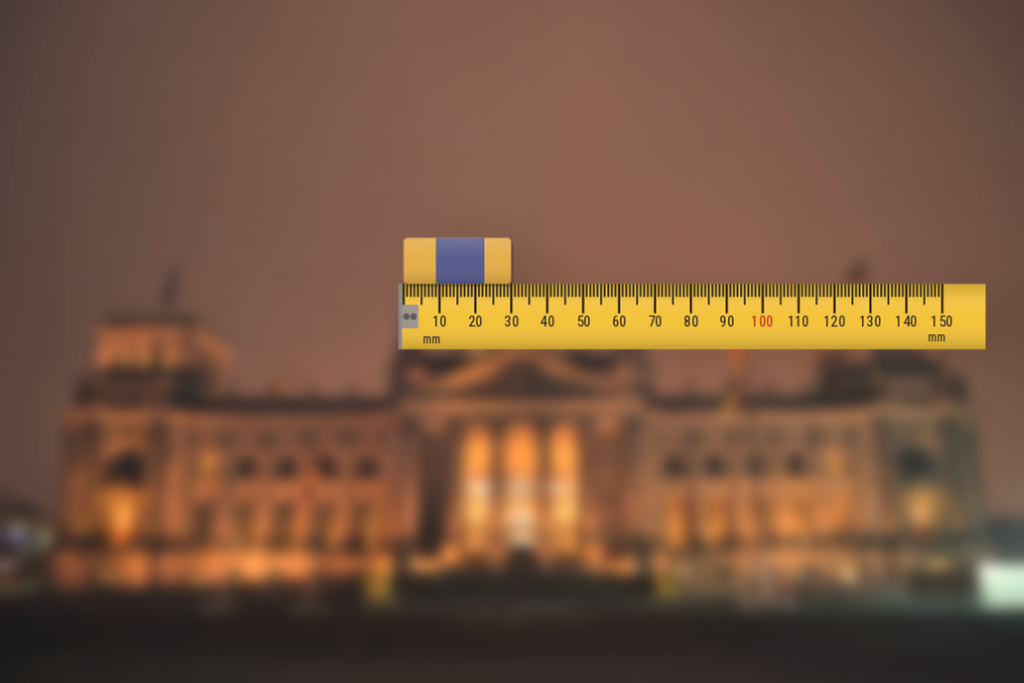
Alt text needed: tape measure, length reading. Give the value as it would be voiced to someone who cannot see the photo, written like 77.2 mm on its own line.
30 mm
